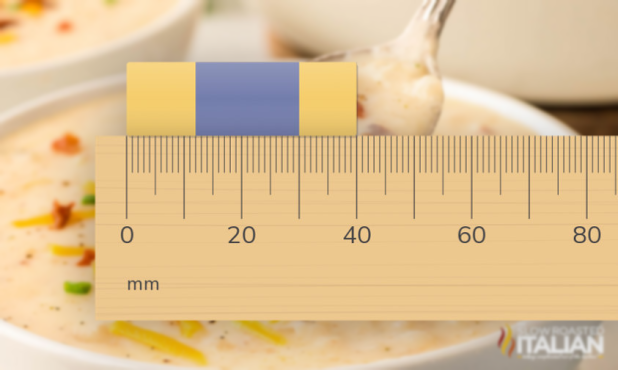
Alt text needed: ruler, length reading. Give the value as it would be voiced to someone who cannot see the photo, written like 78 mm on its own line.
40 mm
